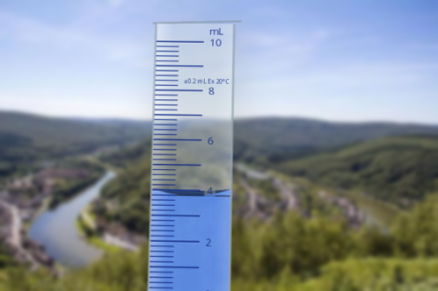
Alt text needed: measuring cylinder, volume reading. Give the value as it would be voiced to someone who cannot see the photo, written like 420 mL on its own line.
3.8 mL
